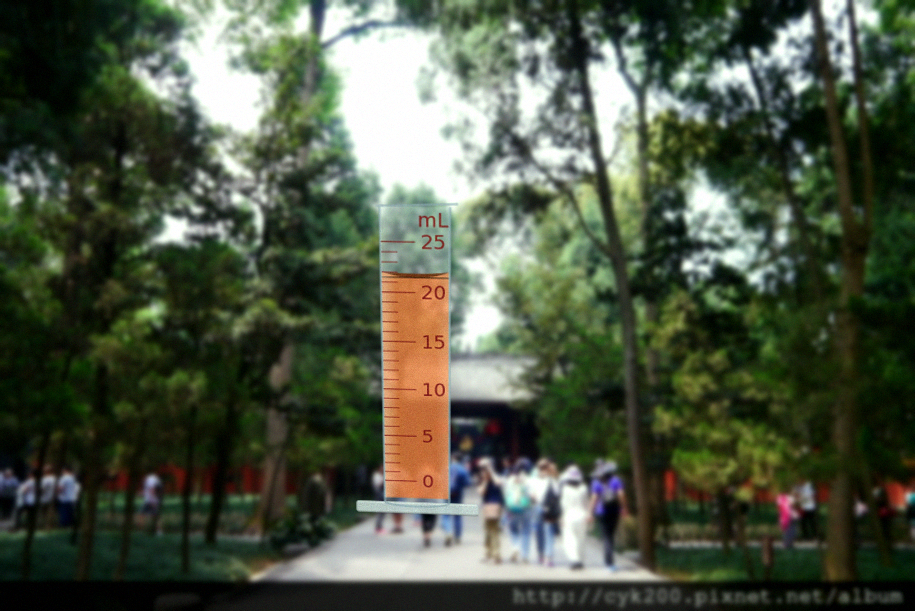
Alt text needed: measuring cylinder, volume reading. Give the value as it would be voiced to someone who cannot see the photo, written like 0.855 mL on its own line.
21.5 mL
